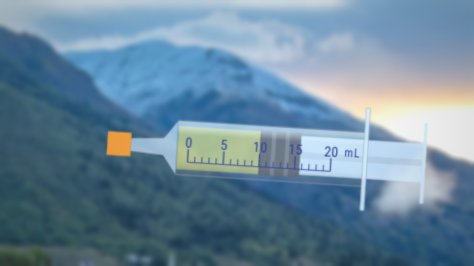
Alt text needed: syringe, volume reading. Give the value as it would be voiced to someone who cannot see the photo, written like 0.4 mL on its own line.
10 mL
